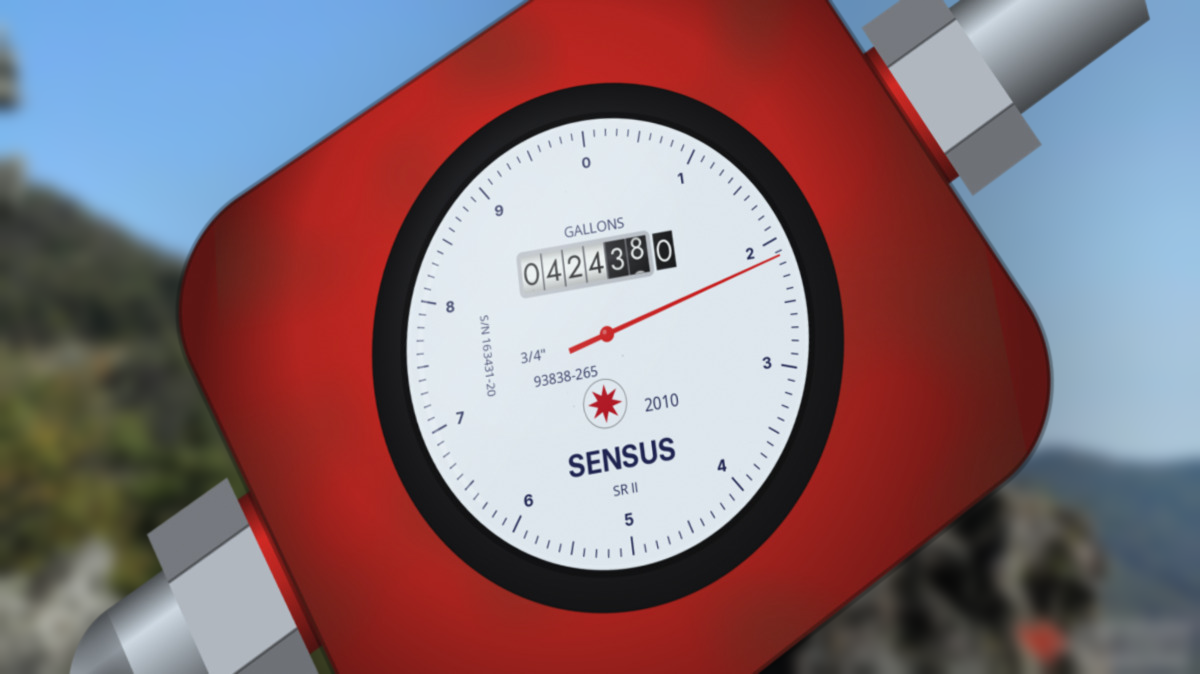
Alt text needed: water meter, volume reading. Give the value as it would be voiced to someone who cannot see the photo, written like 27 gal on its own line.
424382.1 gal
